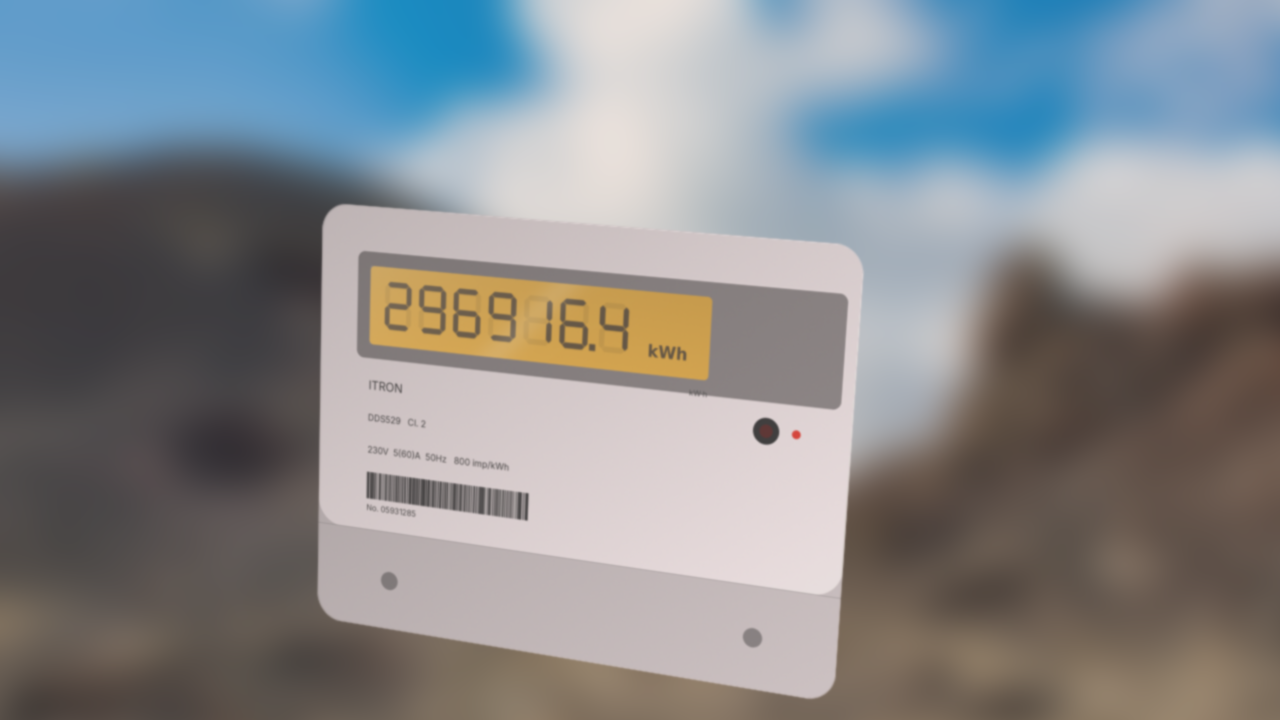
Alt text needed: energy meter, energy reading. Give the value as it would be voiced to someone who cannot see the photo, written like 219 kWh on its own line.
296916.4 kWh
